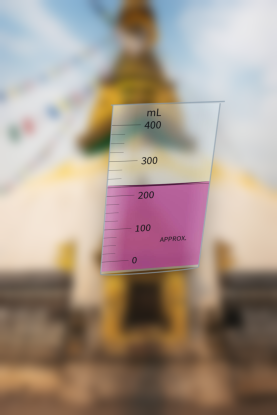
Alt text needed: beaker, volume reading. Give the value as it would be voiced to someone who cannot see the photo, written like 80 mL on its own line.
225 mL
